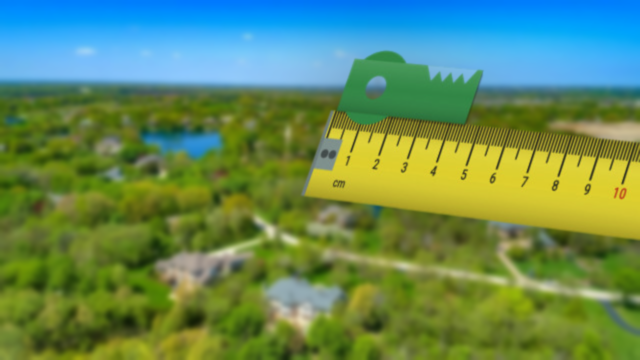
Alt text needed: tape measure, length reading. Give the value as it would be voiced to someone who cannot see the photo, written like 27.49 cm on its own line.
4.5 cm
